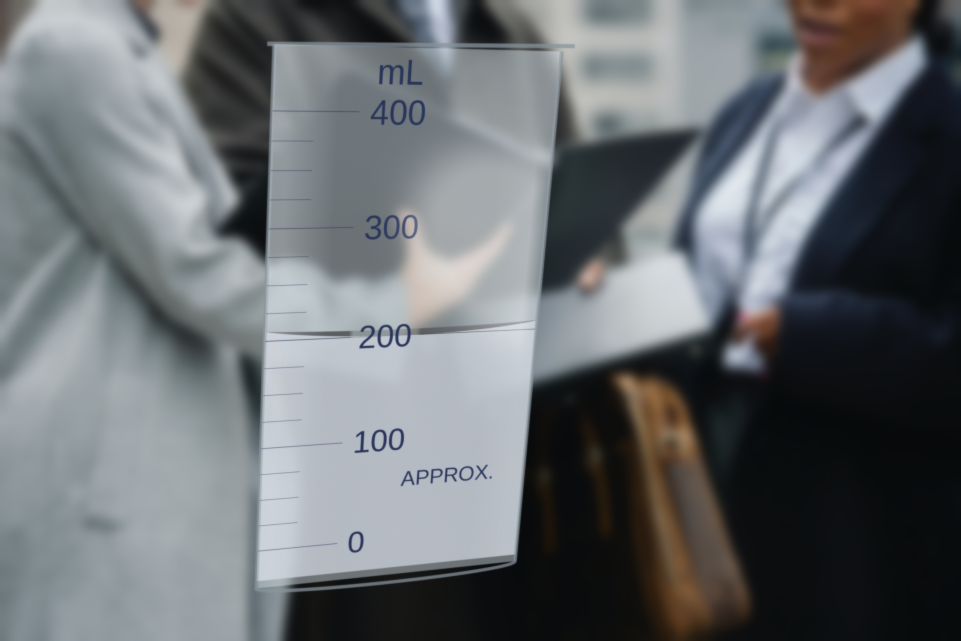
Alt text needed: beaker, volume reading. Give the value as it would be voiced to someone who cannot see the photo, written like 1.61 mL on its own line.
200 mL
